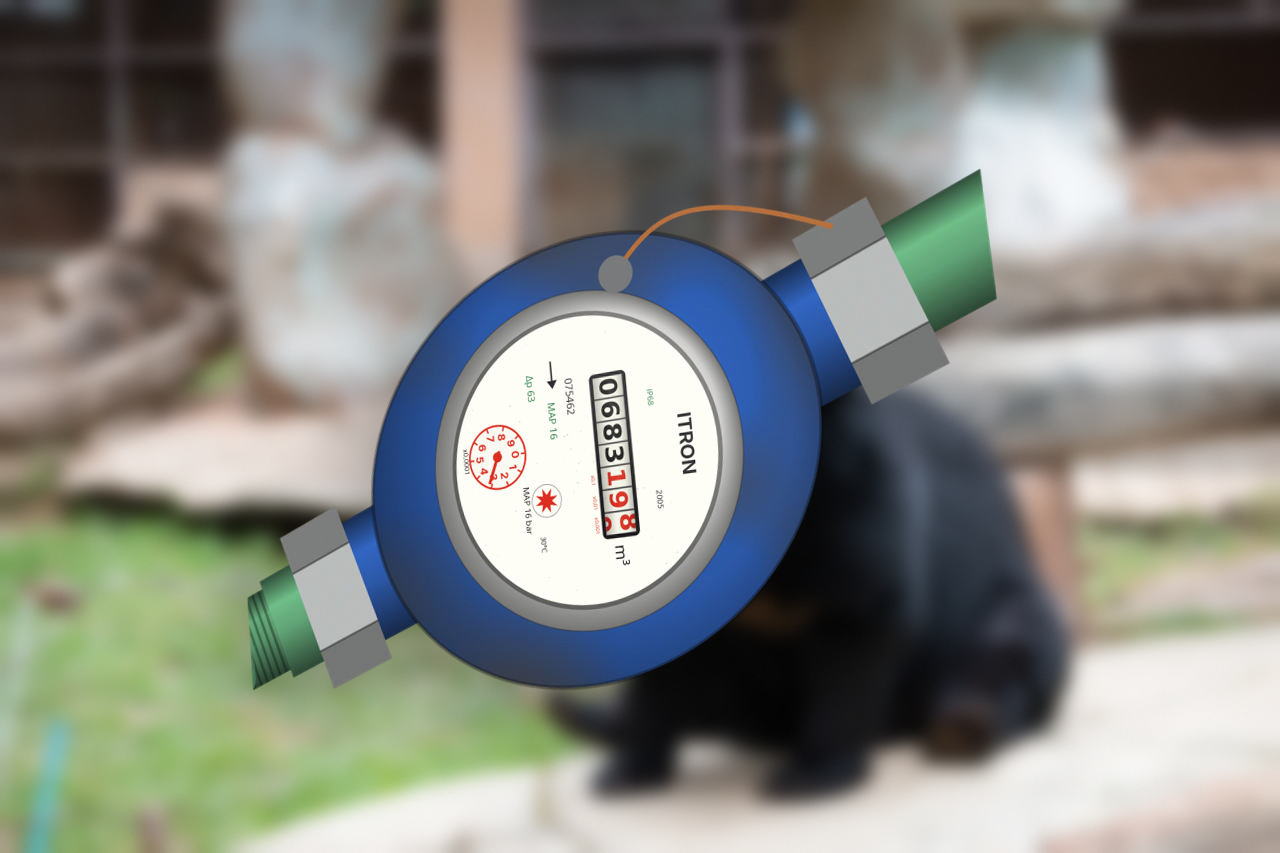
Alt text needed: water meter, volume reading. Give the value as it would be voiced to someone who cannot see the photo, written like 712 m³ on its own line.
683.1983 m³
